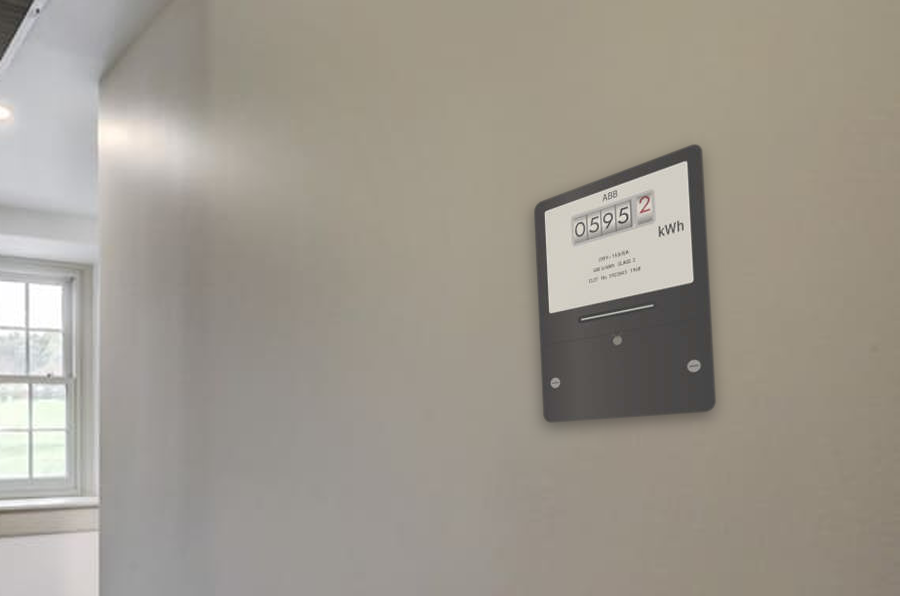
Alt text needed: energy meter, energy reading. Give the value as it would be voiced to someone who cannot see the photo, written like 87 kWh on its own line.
595.2 kWh
